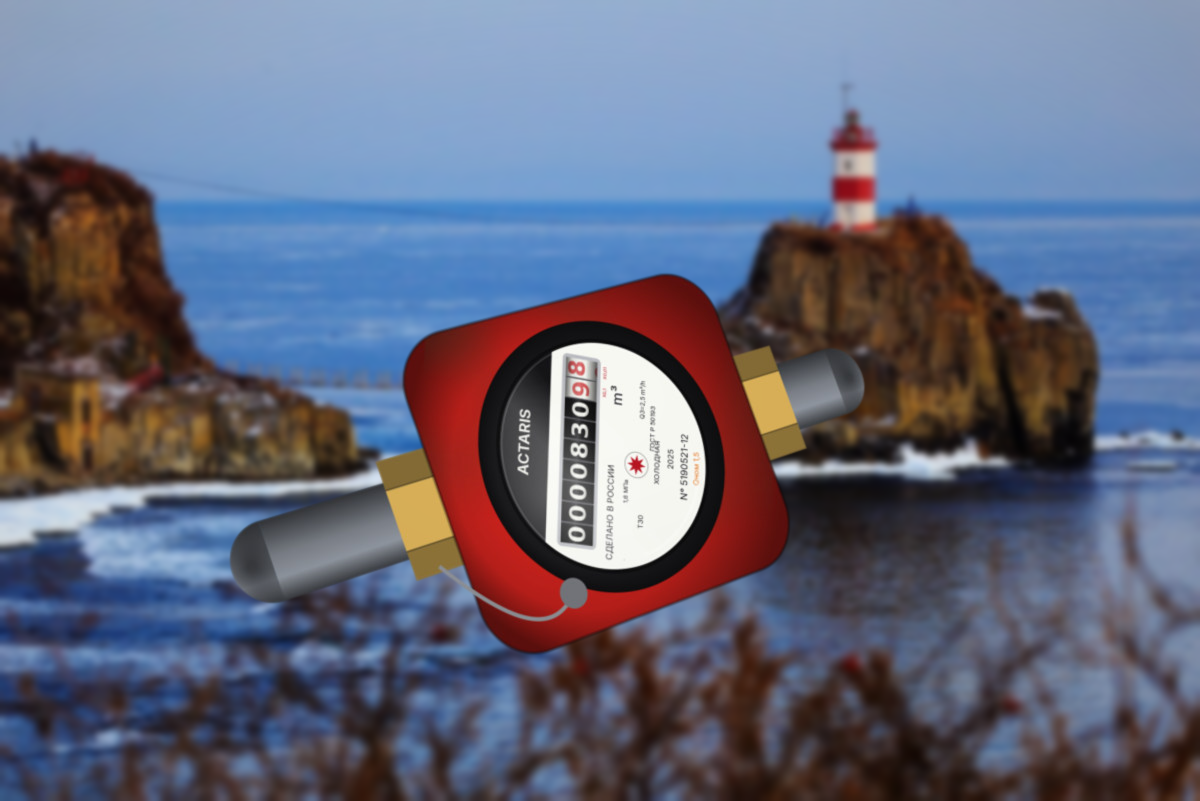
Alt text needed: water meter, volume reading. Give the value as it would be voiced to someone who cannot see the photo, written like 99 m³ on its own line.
830.98 m³
